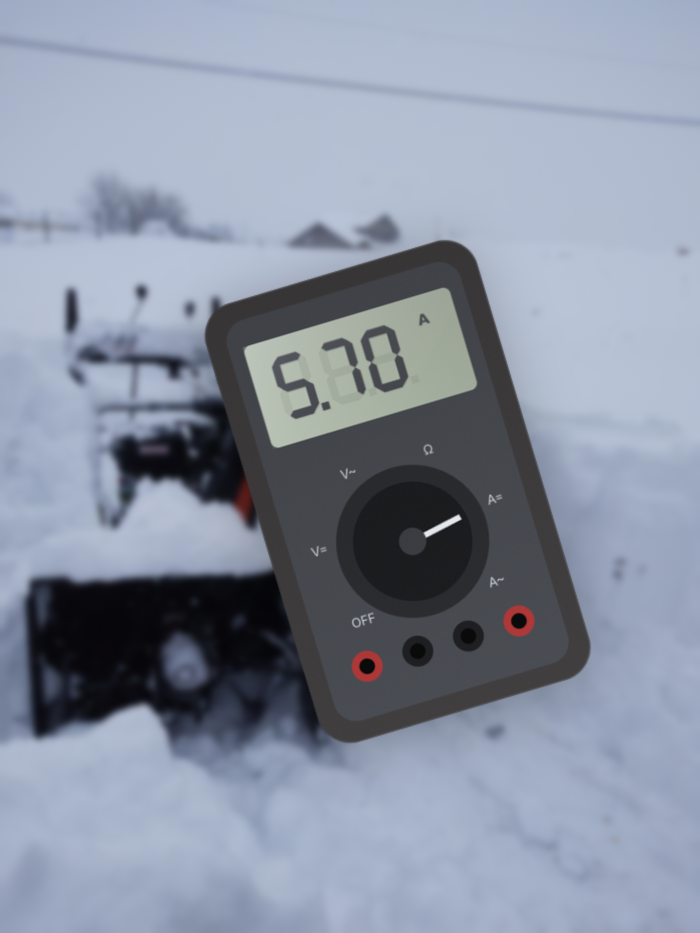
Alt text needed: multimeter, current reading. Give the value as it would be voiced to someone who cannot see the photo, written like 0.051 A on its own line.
5.70 A
